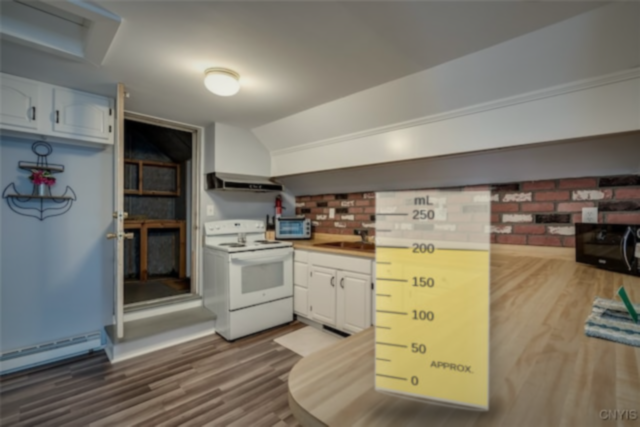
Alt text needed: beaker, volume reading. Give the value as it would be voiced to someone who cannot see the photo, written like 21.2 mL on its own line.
200 mL
